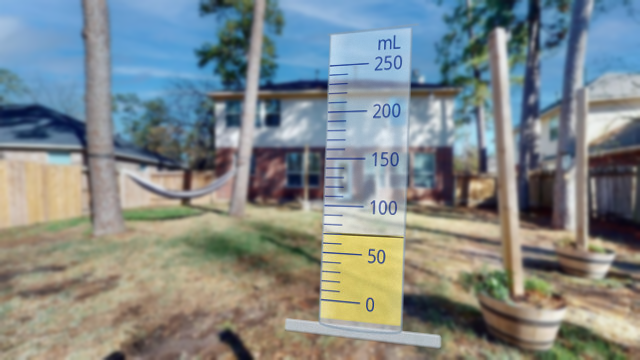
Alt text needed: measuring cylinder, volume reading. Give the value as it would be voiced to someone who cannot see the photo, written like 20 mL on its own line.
70 mL
